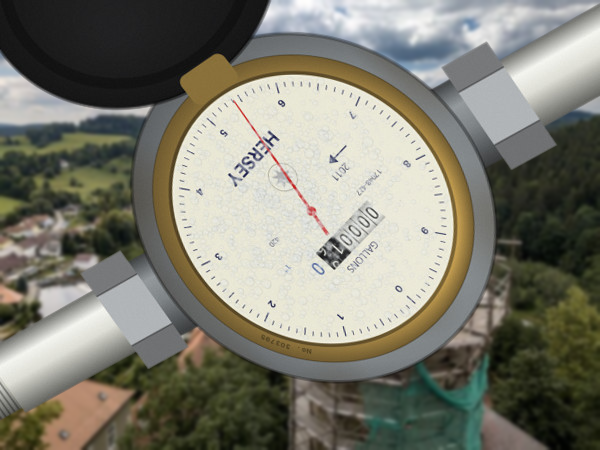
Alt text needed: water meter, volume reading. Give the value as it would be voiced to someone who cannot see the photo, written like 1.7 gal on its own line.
155.4 gal
